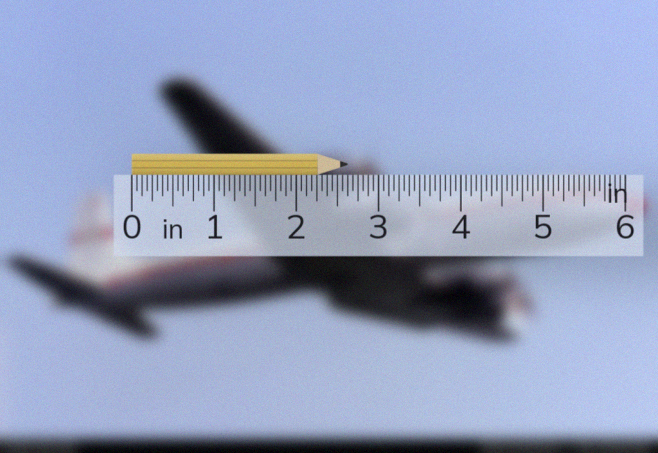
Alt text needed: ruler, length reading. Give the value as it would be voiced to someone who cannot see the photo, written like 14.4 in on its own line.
2.625 in
